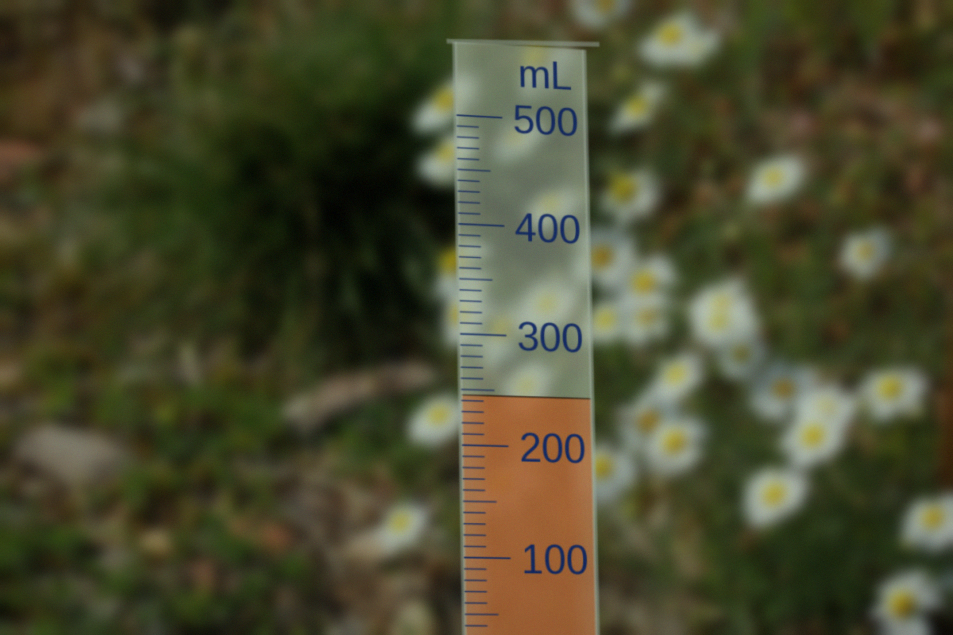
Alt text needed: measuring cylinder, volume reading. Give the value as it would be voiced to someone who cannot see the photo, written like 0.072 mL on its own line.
245 mL
